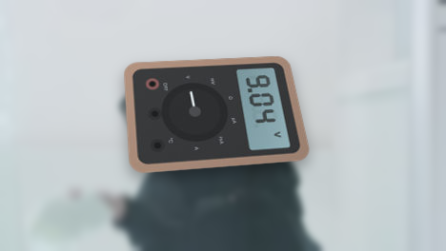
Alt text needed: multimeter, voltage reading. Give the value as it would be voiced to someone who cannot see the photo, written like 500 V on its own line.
9.04 V
